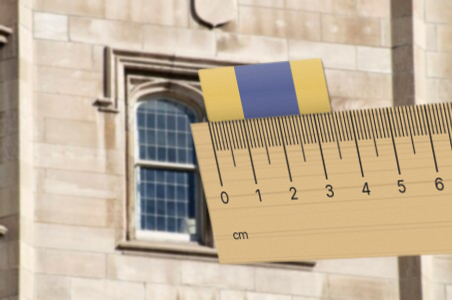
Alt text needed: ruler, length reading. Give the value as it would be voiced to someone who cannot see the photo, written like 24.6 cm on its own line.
3.5 cm
